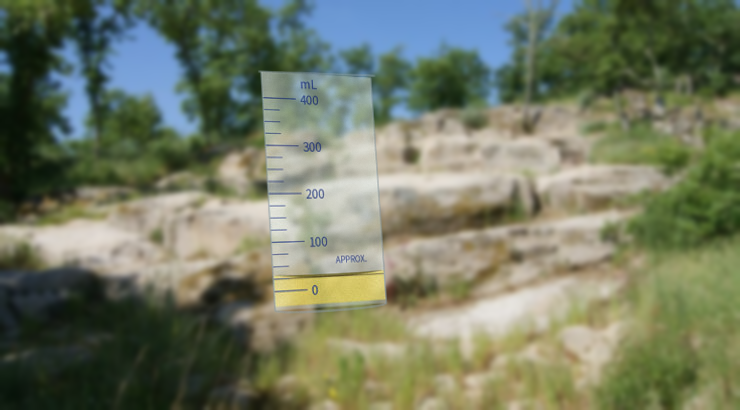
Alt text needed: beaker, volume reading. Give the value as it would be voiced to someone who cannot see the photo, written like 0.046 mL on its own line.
25 mL
